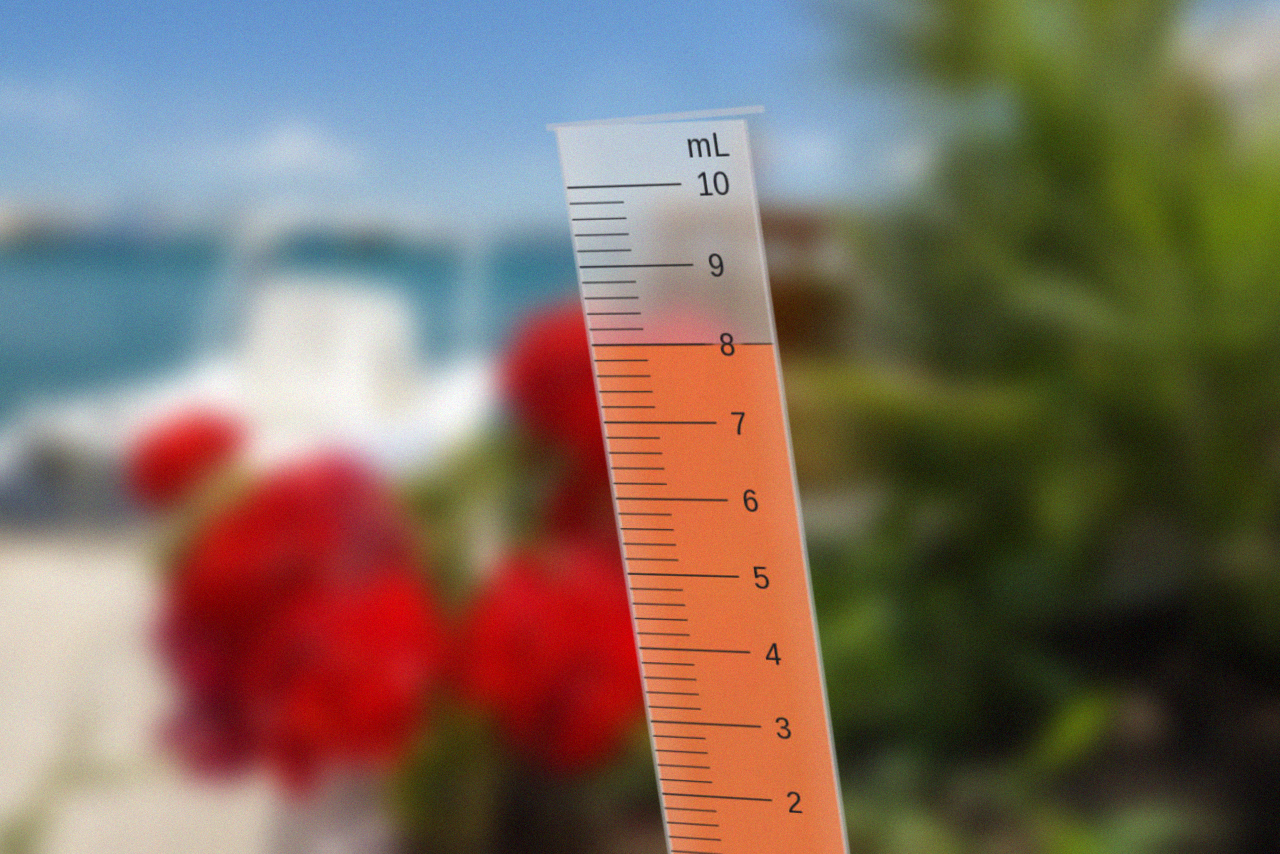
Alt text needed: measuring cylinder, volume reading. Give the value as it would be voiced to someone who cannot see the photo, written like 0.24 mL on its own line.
8 mL
